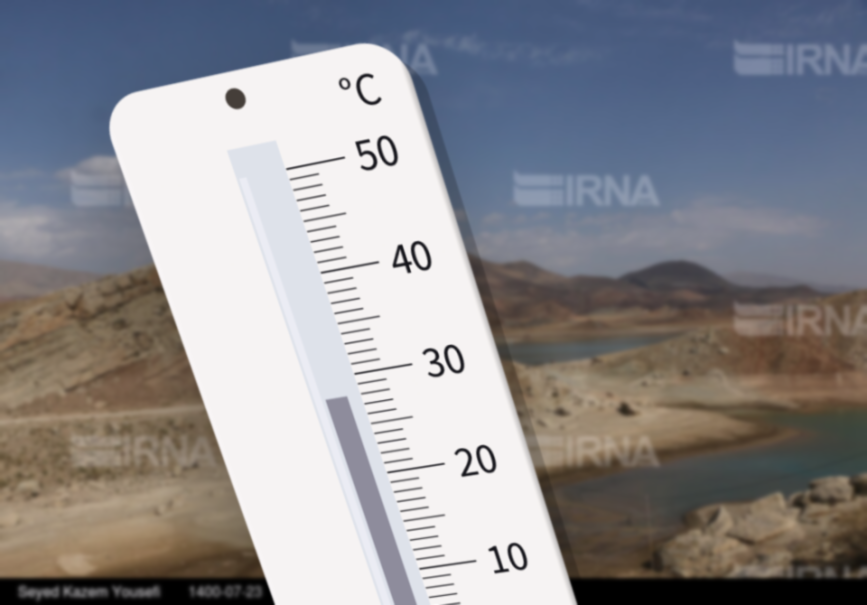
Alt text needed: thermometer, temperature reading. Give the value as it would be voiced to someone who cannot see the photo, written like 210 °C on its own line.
28 °C
